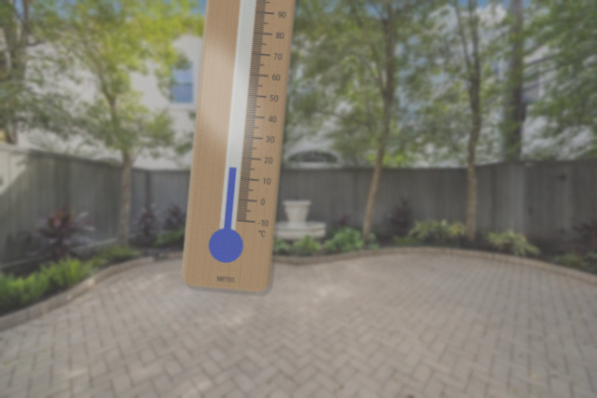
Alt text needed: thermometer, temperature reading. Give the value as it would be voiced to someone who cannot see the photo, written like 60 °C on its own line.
15 °C
